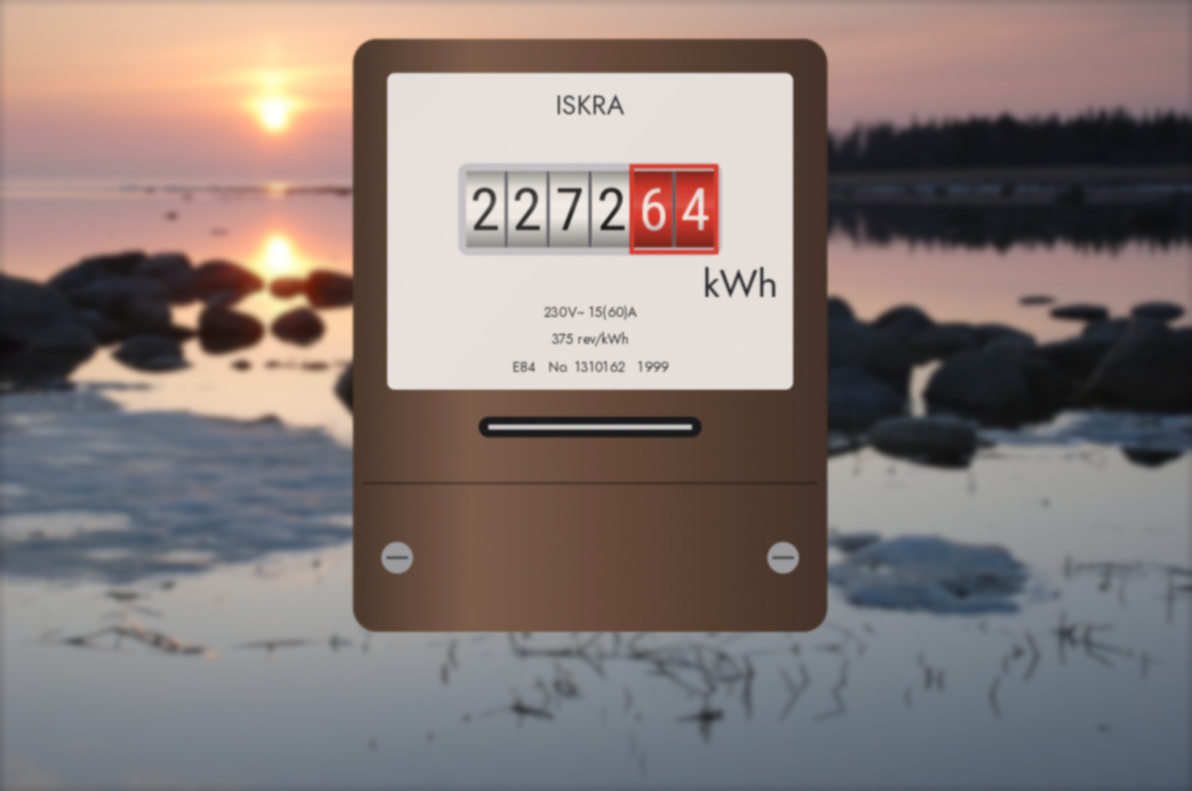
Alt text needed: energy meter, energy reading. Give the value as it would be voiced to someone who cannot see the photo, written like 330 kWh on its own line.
2272.64 kWh
